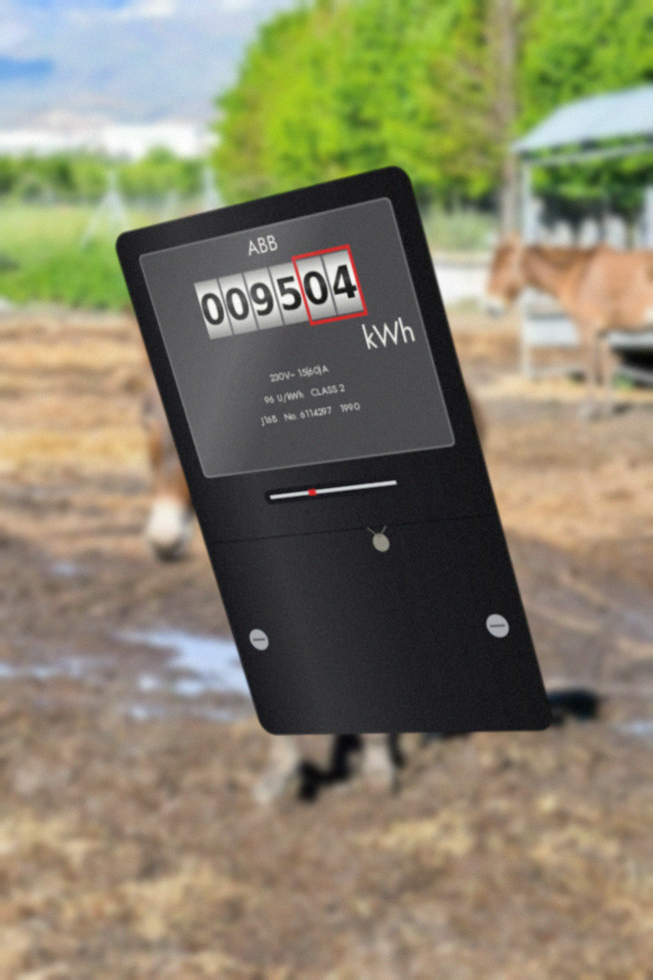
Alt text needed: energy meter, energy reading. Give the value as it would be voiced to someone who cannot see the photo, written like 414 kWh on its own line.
95.04 kWh
